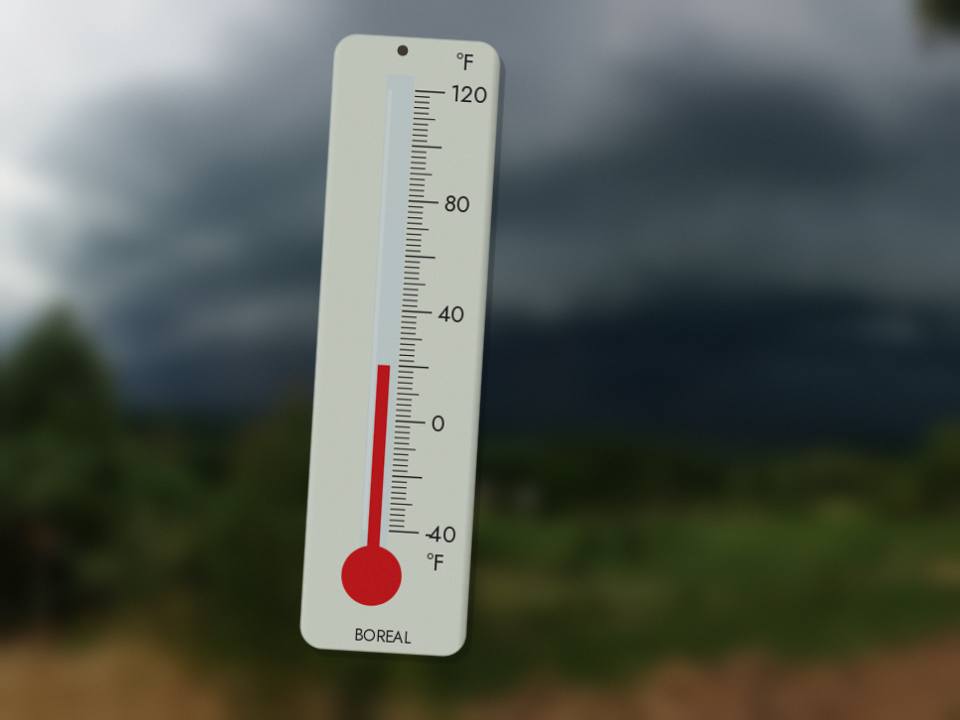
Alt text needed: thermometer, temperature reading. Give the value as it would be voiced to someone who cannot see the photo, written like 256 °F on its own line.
20 °F
